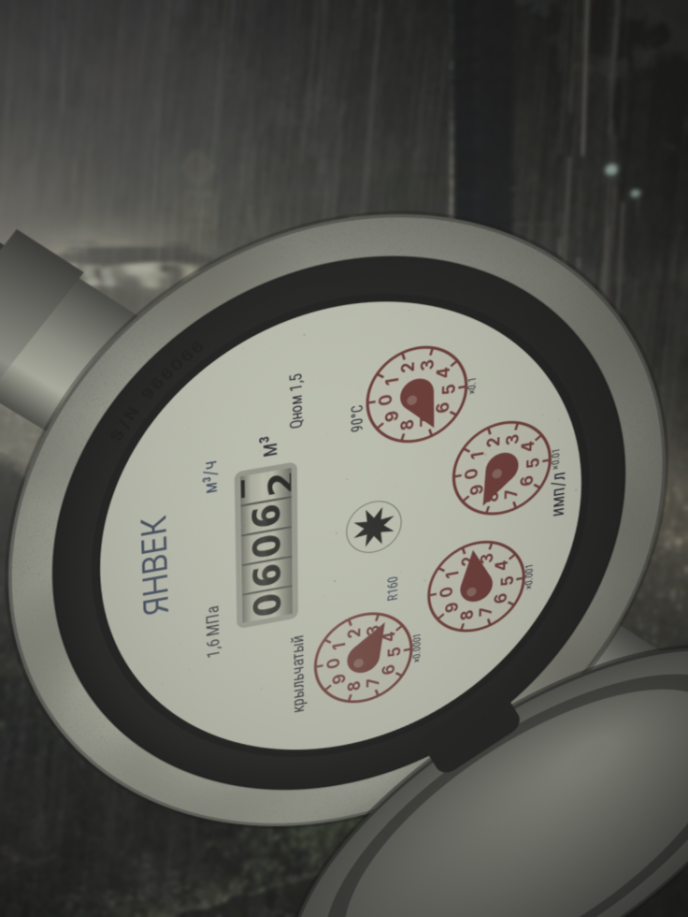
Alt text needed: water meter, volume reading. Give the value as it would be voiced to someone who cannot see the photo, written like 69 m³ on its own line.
6061.6823 m³
